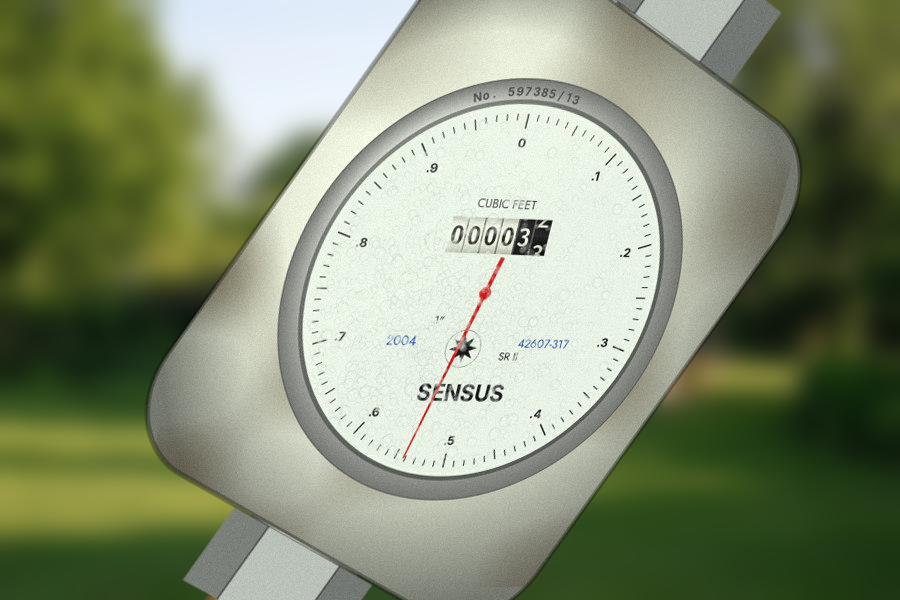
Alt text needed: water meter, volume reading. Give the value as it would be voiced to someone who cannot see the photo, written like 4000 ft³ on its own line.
32.54 ft³
